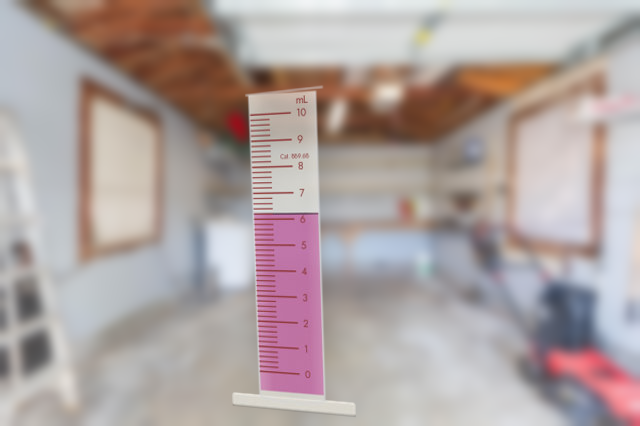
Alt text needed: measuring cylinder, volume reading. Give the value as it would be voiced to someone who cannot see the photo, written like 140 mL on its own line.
6.2 mL
